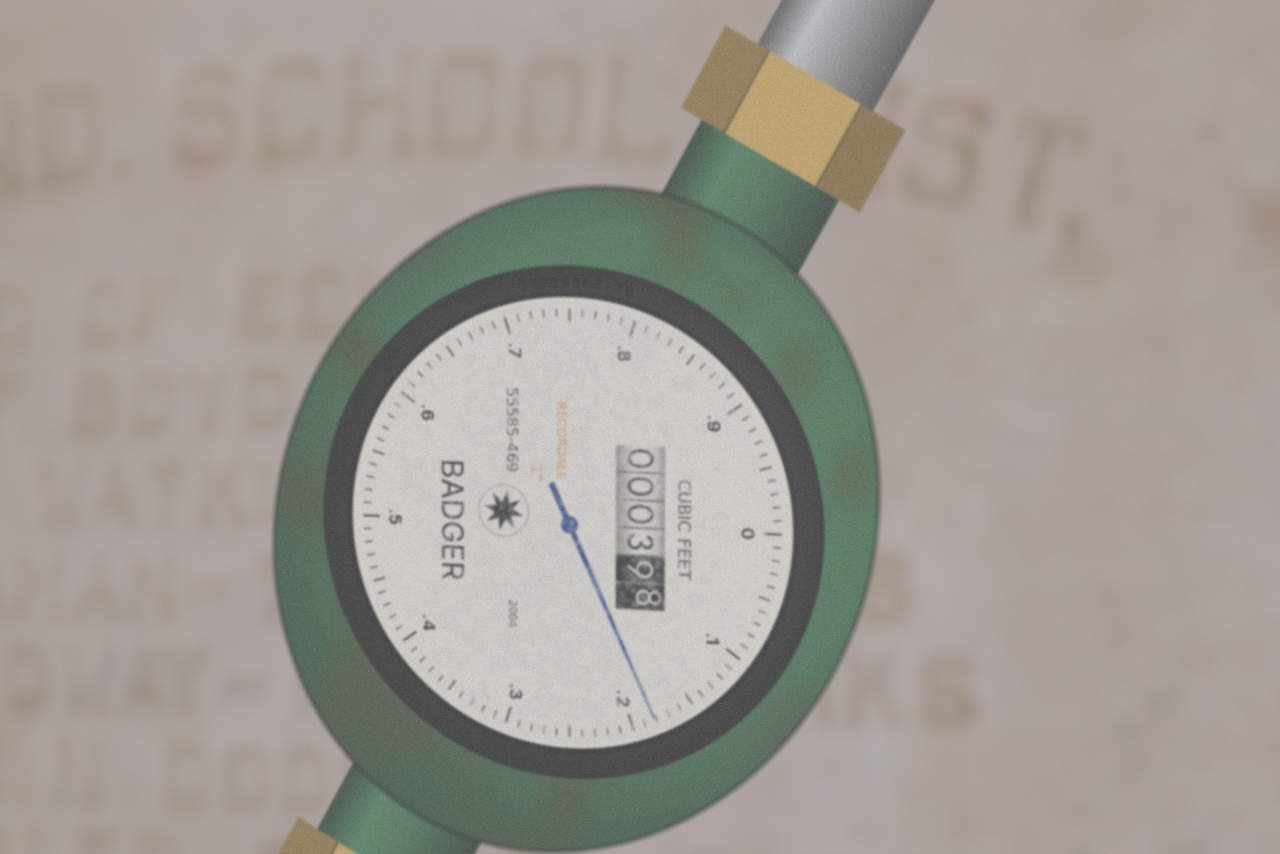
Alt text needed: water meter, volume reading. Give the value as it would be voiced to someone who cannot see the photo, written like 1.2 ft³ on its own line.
398.18 ft³
